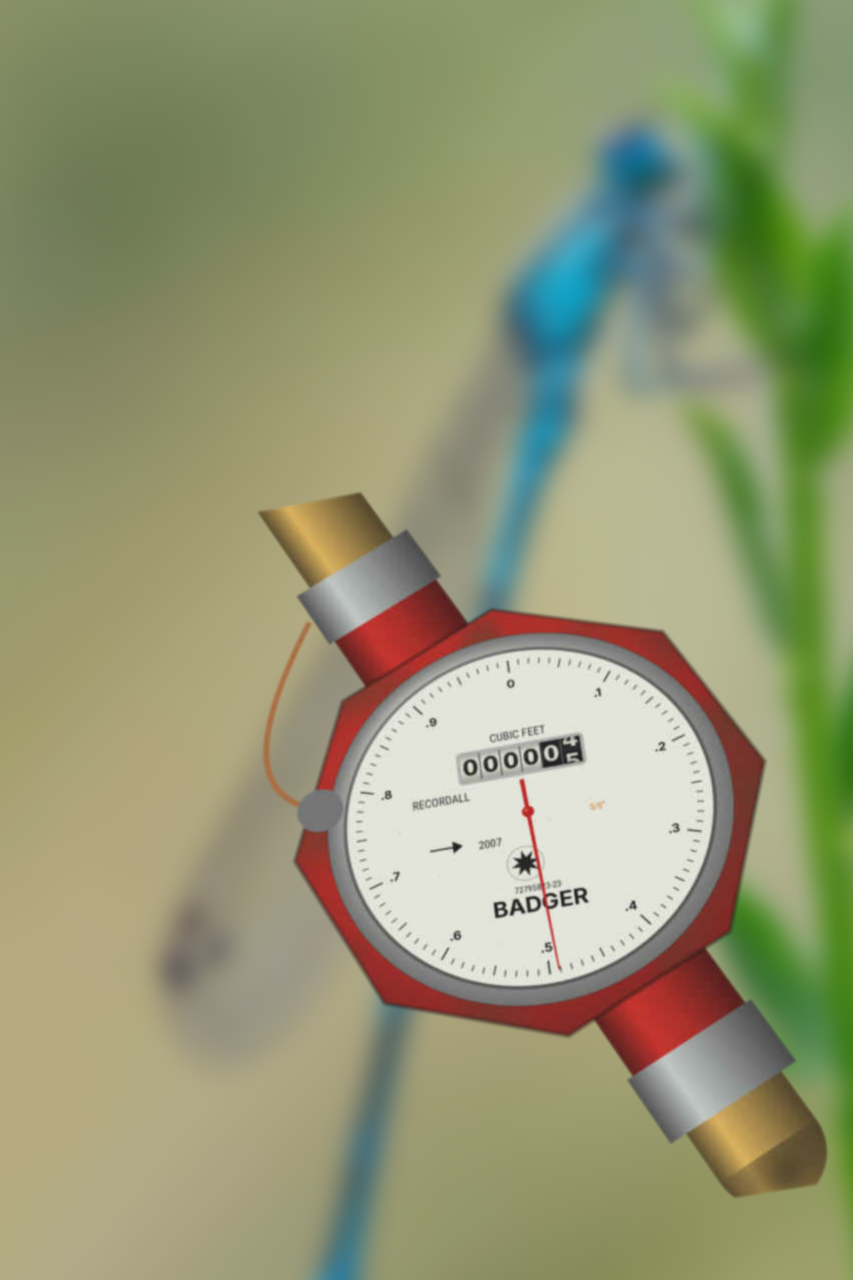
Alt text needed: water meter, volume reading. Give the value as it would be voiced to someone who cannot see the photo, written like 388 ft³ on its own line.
4.49 ft³
